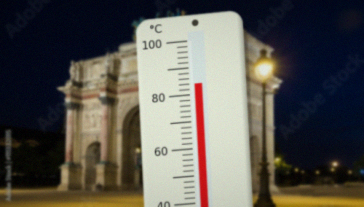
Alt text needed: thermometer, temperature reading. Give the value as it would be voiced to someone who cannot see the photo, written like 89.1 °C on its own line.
84 °C
